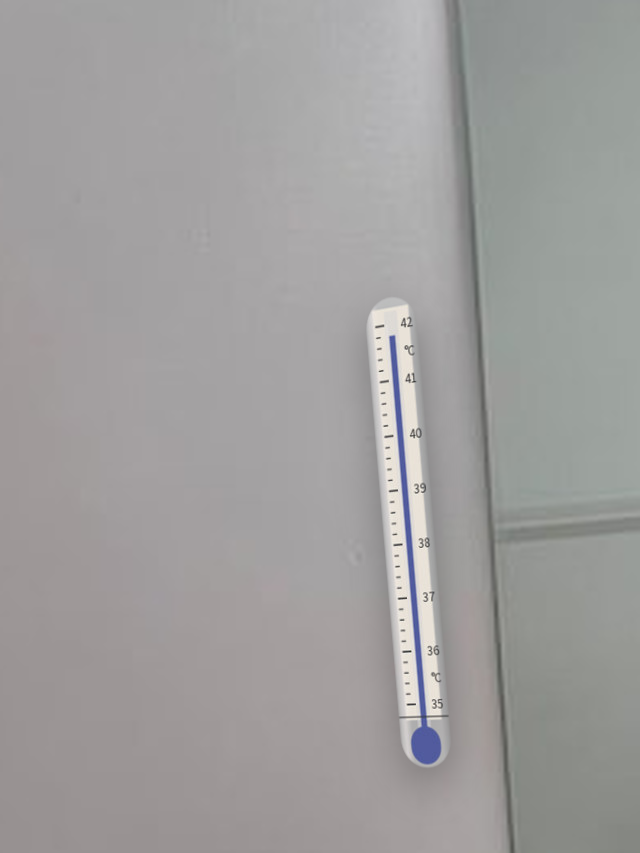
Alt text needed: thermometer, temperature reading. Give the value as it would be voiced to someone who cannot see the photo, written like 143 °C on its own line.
41.8 °C
